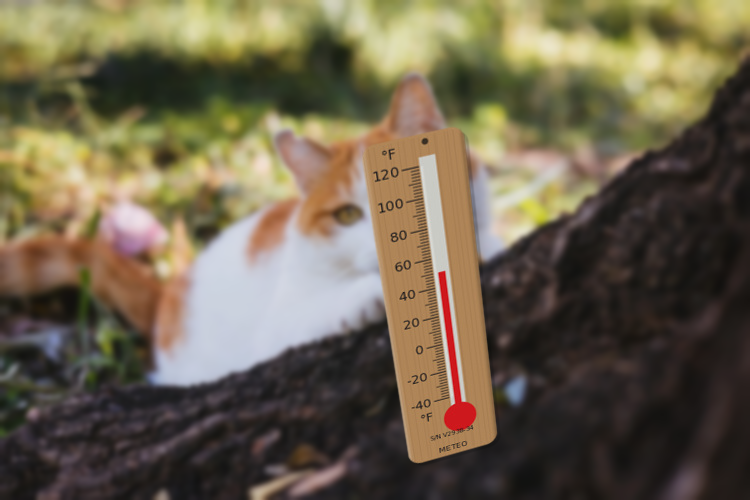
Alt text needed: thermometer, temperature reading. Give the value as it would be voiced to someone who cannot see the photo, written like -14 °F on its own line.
50 °F
